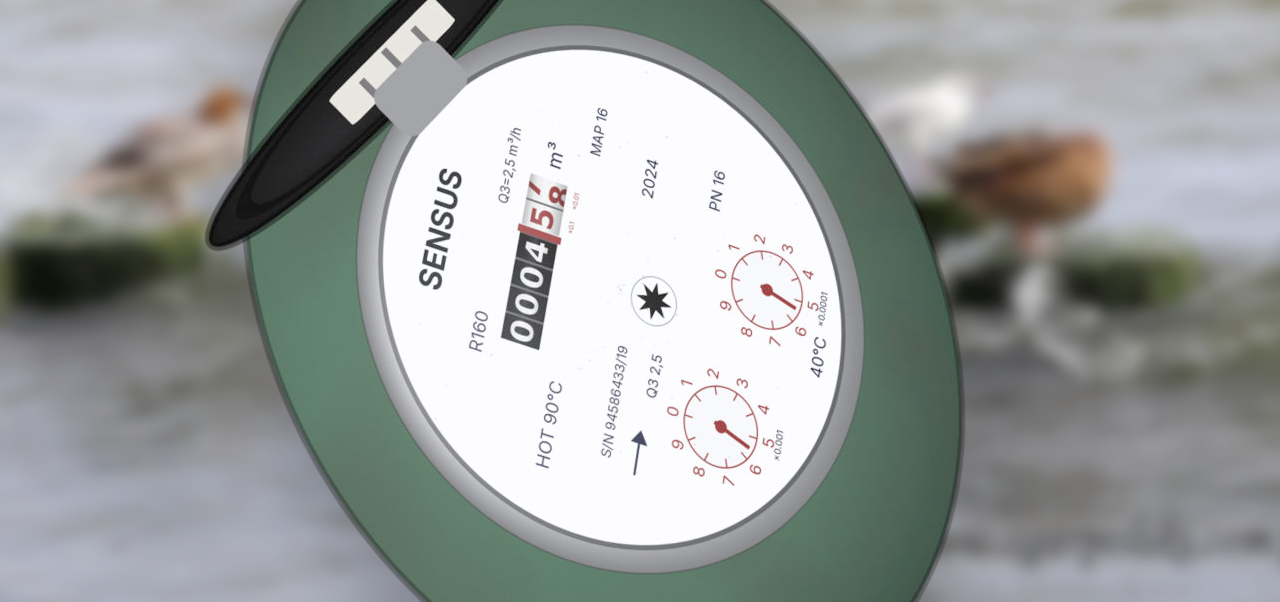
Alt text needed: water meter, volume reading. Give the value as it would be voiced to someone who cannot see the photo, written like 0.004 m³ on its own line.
4.5755 m³
